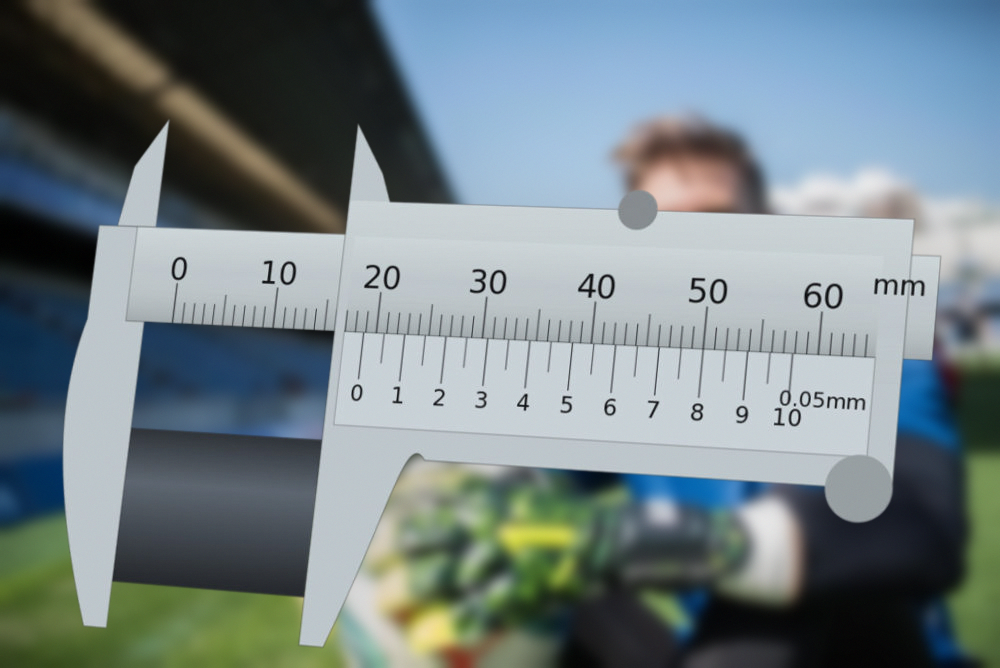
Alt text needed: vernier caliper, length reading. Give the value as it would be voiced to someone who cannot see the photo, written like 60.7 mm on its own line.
18.8 mm
